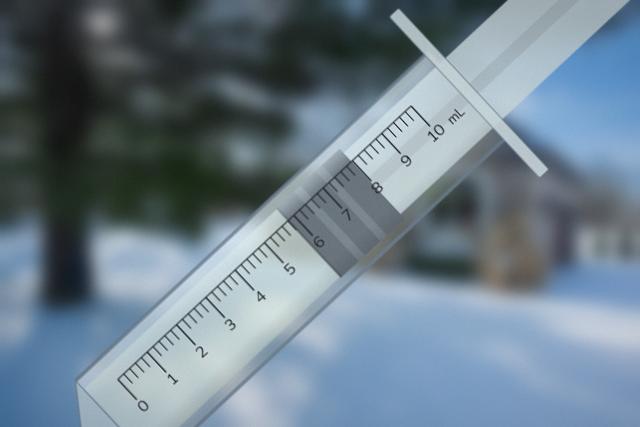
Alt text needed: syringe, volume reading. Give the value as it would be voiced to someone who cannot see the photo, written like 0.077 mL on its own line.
5.8 mL
